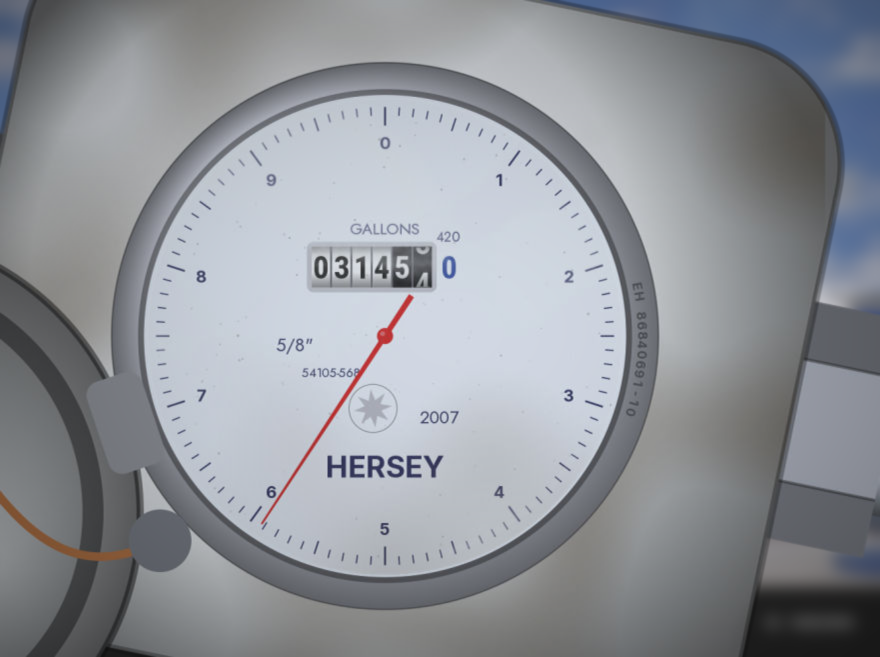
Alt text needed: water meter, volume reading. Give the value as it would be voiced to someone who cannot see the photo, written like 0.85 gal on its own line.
314535.9 gal
